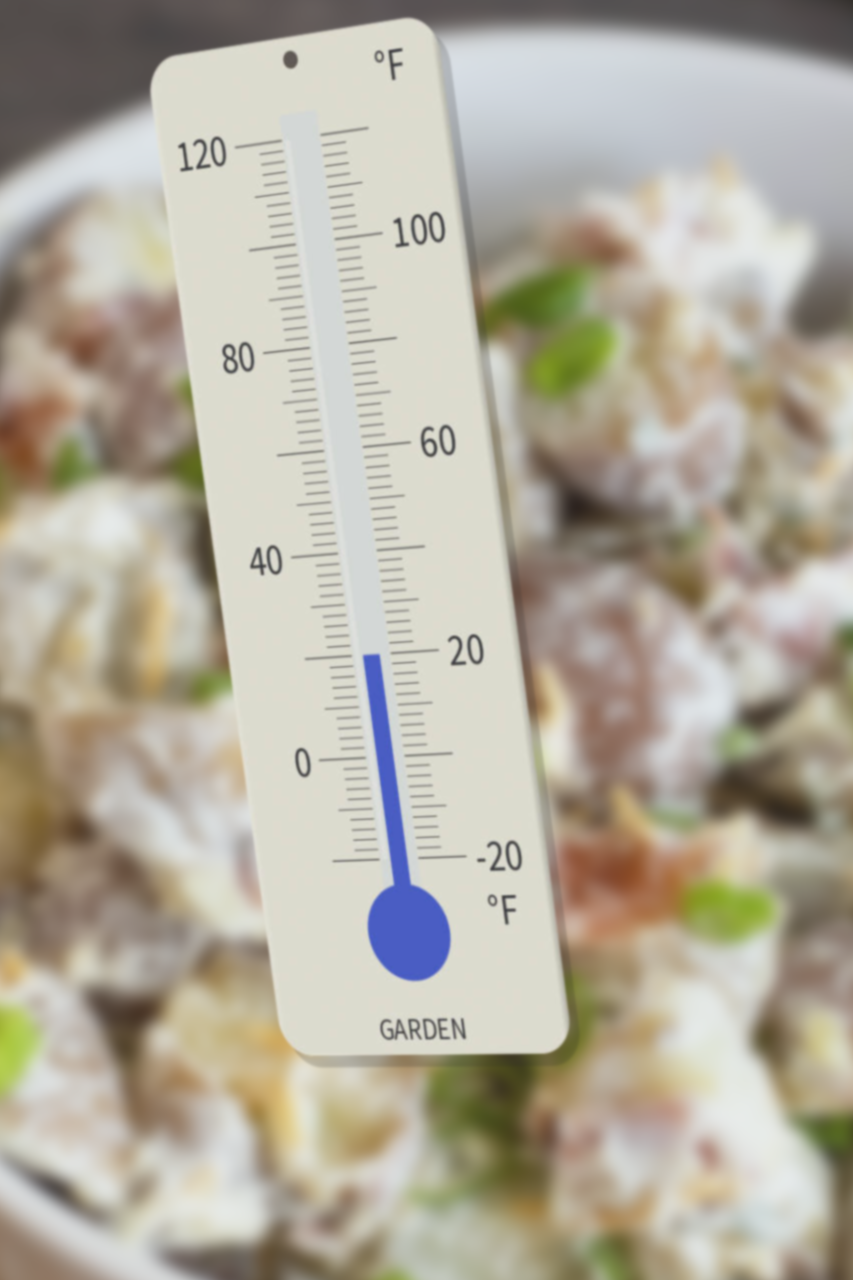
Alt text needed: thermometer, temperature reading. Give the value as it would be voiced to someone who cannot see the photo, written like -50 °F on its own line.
20 °F
